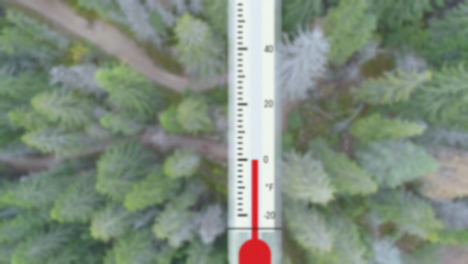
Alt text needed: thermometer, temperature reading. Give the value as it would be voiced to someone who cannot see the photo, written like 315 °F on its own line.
0 °F
